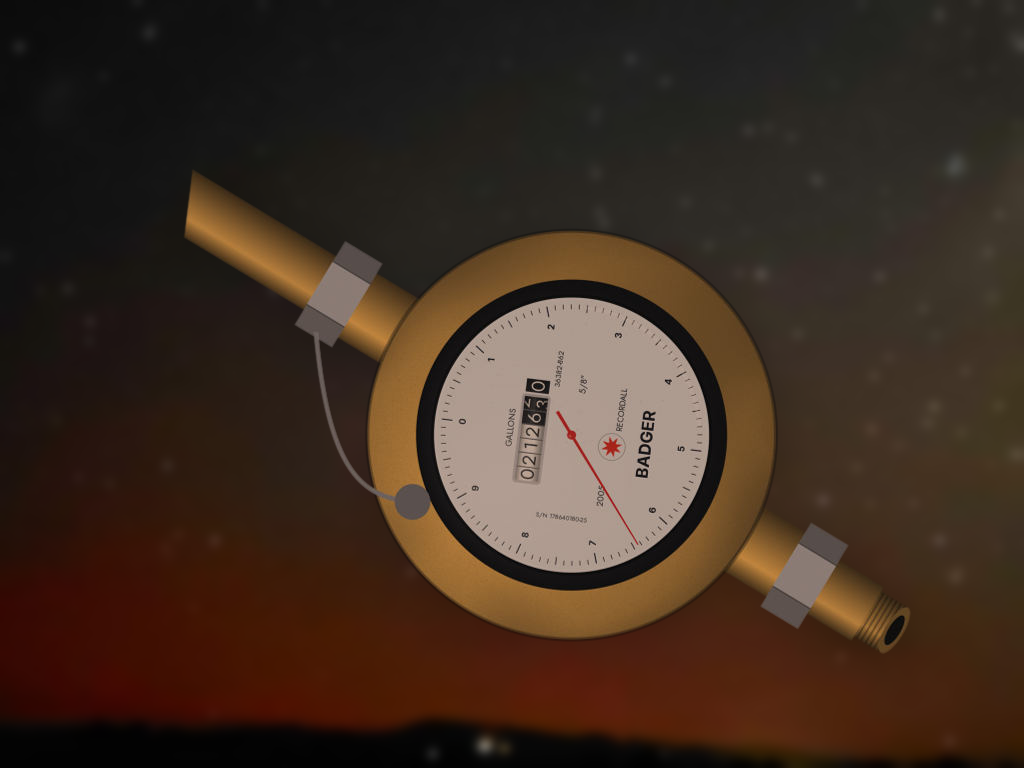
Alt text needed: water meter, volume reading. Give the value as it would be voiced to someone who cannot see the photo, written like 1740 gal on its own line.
212626.4 gal
